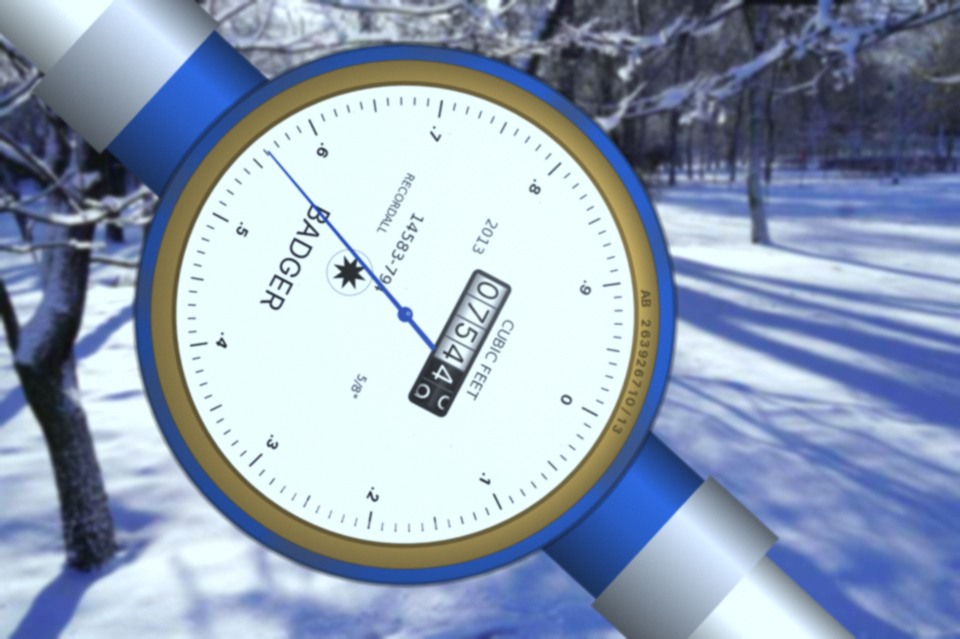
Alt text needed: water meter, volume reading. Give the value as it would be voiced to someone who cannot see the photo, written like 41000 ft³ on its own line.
75448.56 ft³
